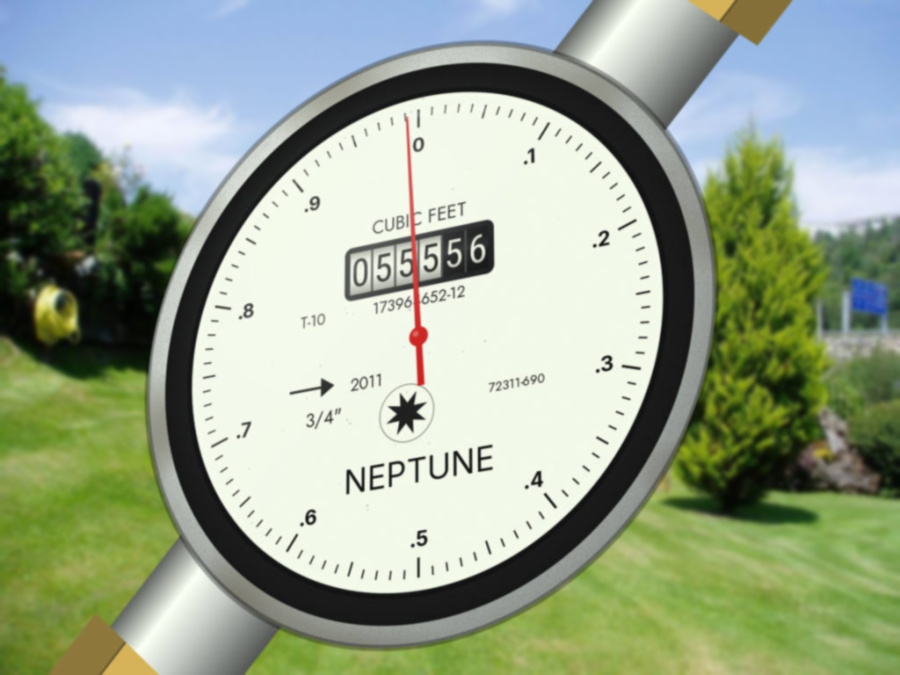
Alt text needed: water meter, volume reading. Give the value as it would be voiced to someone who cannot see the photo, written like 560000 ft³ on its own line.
55555.99 ft³
